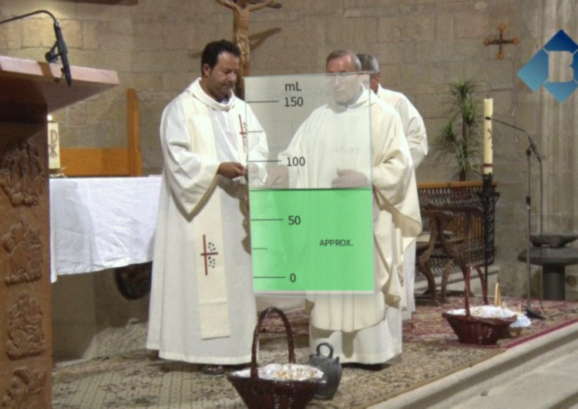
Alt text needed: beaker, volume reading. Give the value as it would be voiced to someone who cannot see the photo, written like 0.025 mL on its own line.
75 mL
